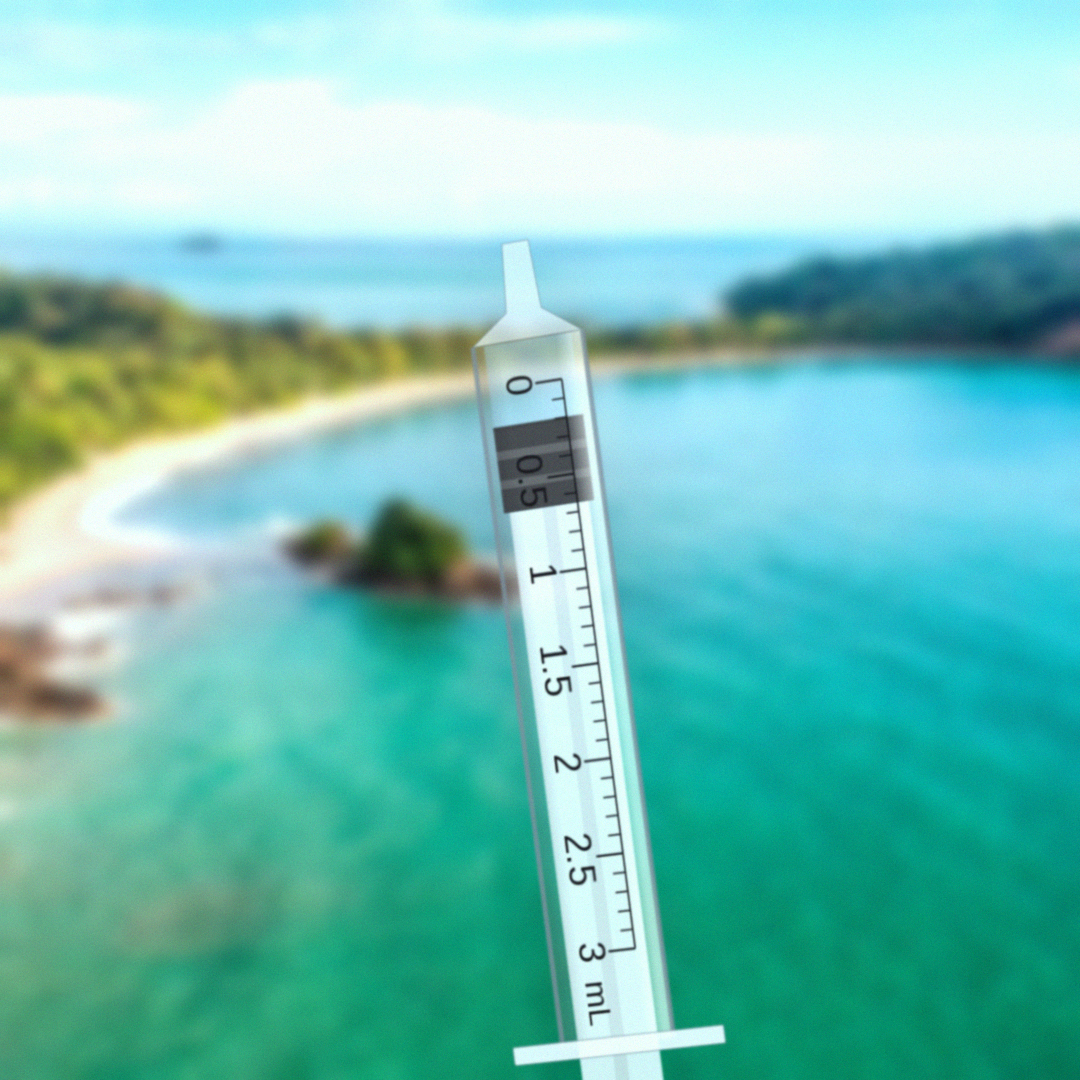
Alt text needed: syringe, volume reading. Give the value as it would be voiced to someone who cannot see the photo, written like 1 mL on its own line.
0.2 mL
